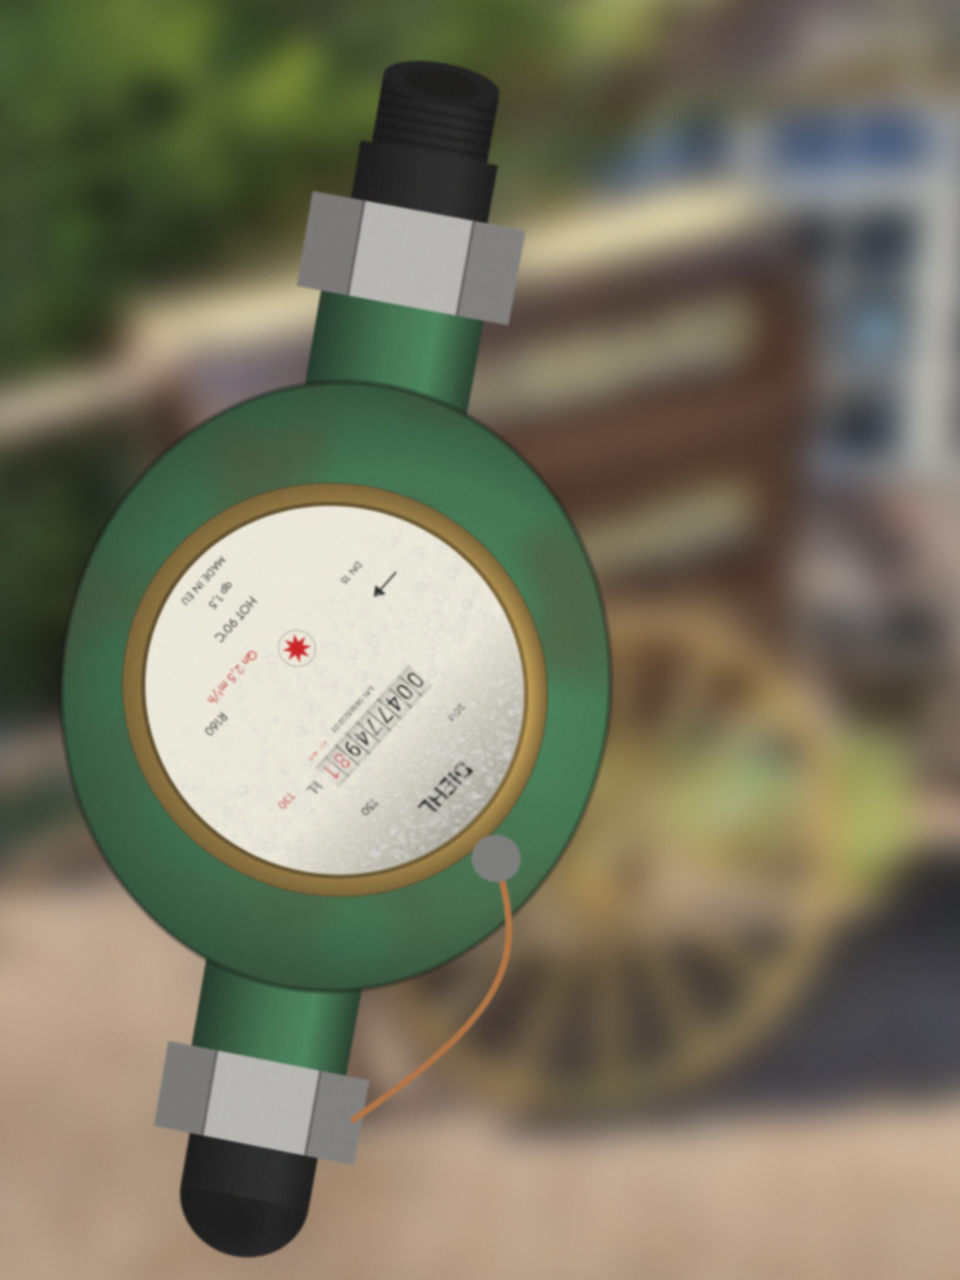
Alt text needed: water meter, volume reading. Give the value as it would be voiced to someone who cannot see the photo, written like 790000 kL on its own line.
47749.81 kL
